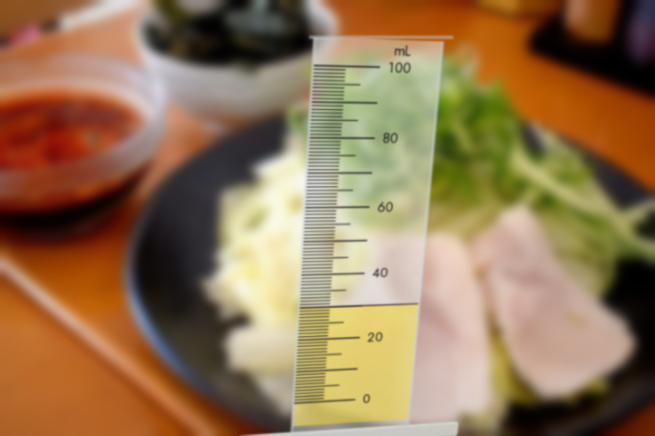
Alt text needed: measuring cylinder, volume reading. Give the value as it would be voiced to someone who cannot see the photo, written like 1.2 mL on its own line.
30 mL
